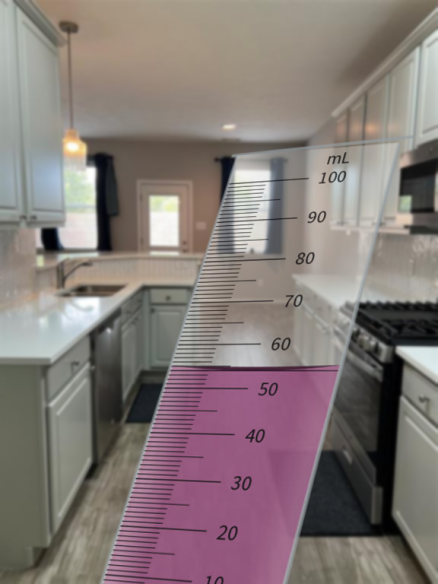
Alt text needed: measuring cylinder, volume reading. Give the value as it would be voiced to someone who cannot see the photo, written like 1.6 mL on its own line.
54 mL
